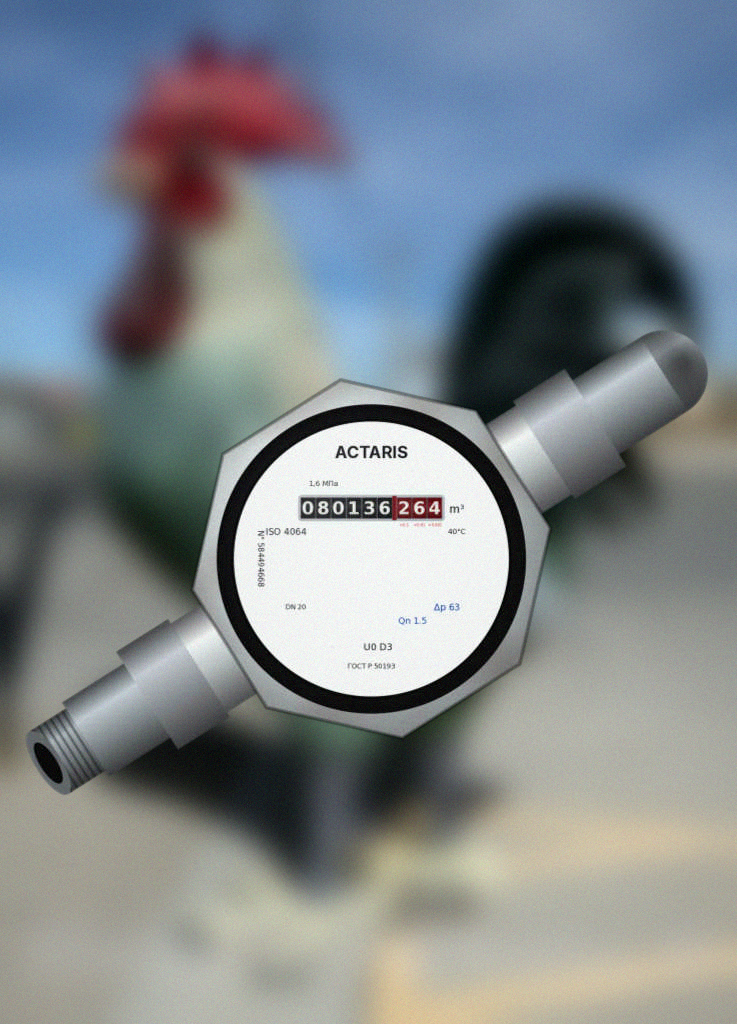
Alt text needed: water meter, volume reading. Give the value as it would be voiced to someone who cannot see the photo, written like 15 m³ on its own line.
80136.264 m³
